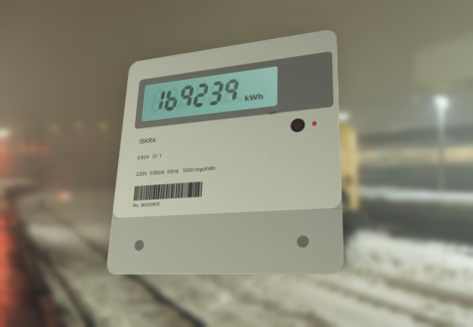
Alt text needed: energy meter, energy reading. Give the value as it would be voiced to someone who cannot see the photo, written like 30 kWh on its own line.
169239 kWh
